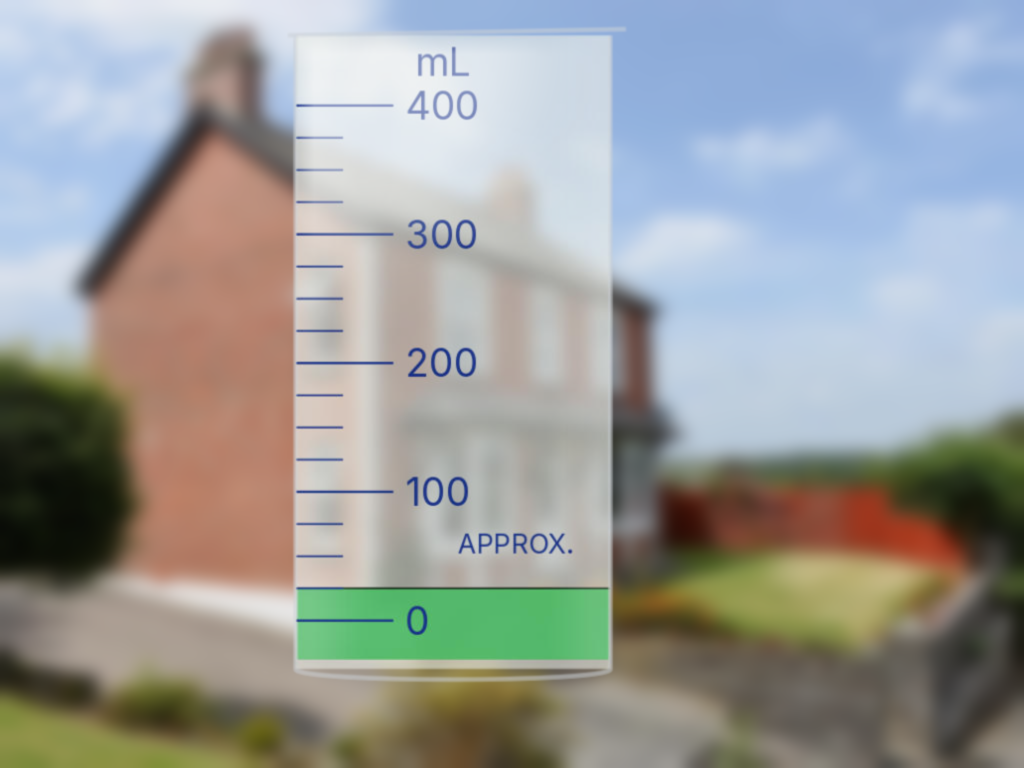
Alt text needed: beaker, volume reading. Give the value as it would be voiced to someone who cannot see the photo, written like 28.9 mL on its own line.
25 mL
